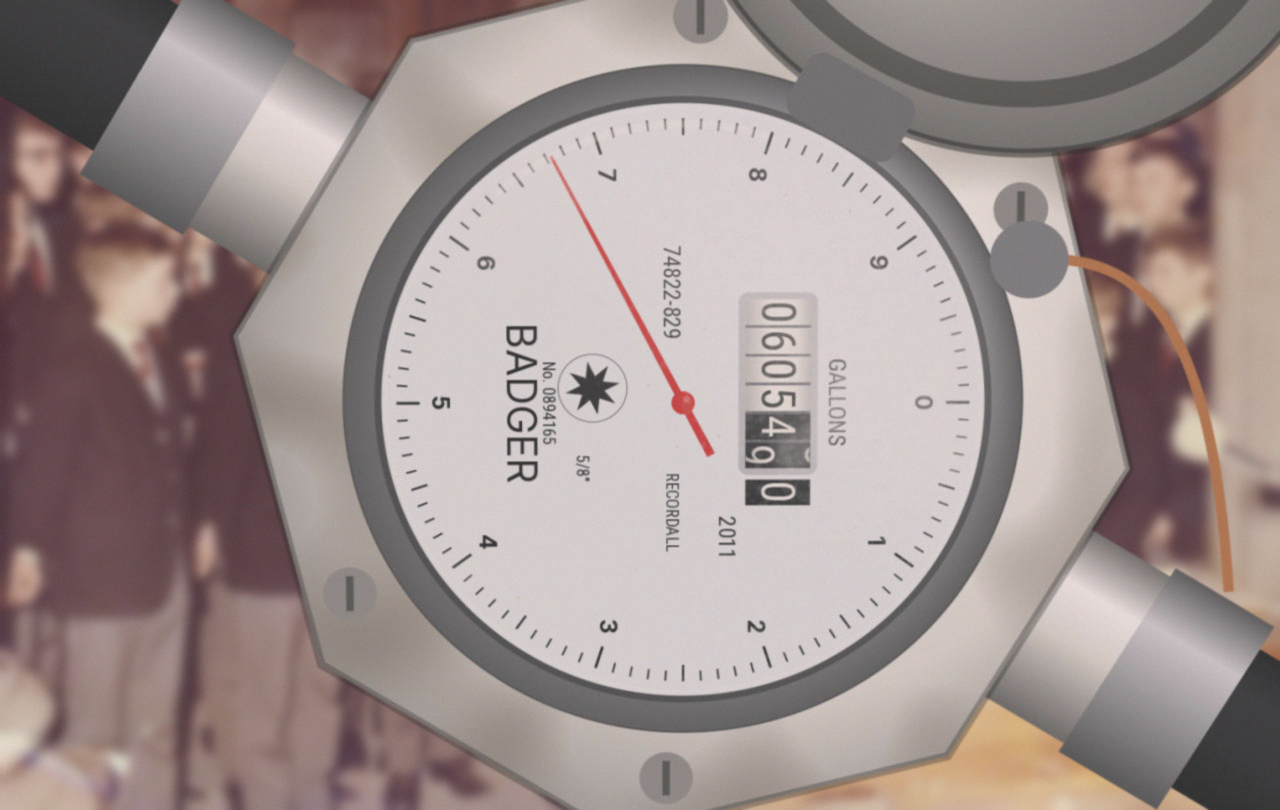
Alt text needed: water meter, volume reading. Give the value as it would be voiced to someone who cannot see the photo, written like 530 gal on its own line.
605486.7 gal
